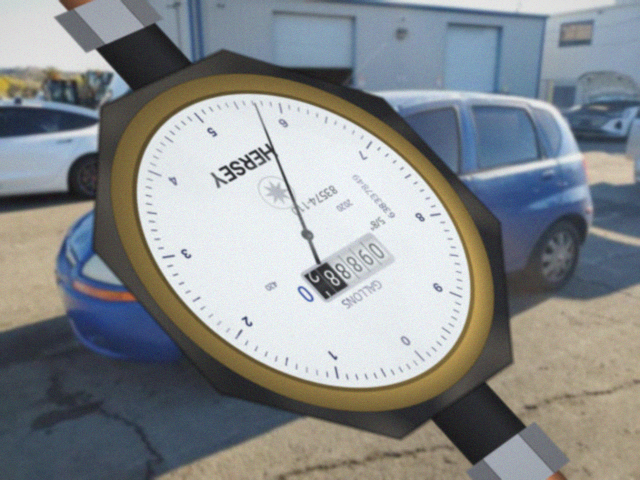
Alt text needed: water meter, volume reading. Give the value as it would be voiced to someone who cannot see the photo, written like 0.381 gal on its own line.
988815.7 gal
